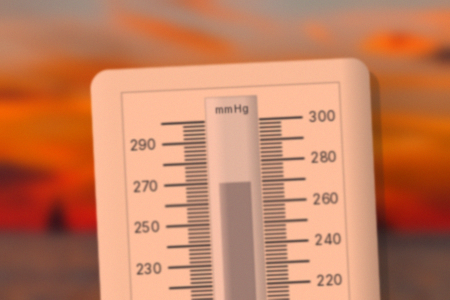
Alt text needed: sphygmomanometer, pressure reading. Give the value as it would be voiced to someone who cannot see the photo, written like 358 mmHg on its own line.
270 mmHg
